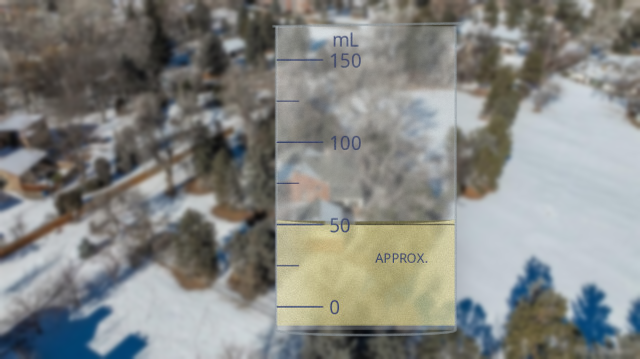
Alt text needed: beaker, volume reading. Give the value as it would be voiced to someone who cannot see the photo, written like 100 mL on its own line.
50 mL
